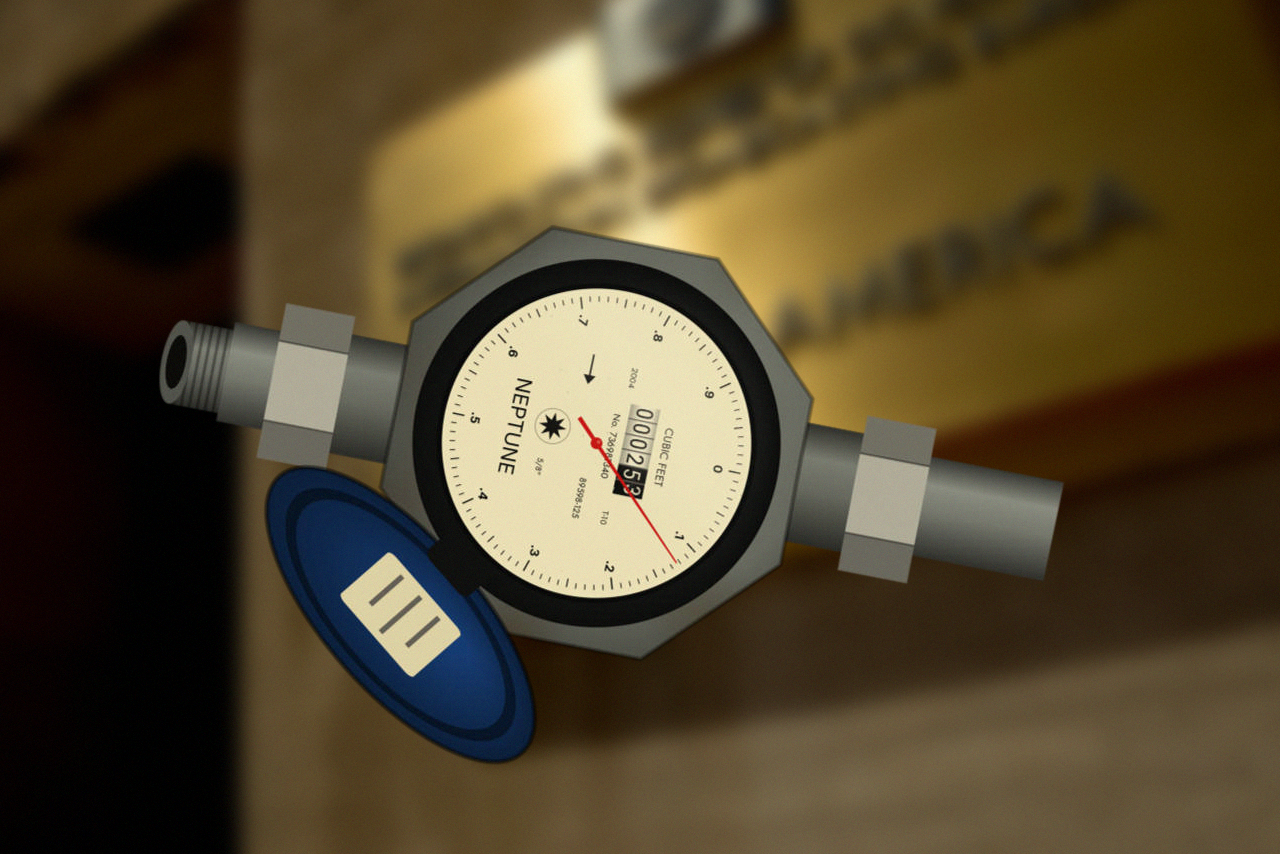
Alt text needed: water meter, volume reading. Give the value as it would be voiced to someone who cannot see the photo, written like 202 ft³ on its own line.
253.12 ft³
